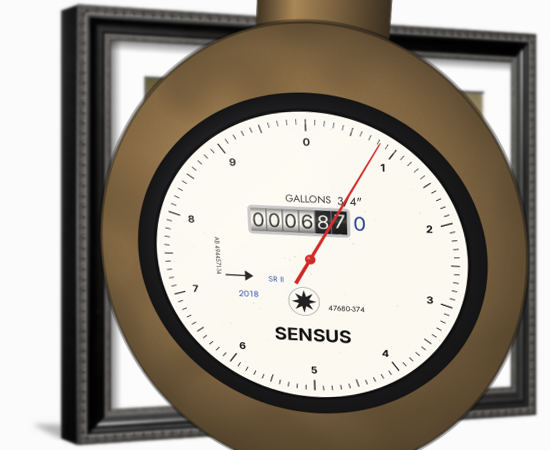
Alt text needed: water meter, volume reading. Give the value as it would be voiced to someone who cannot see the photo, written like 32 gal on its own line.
6870.8 gal
